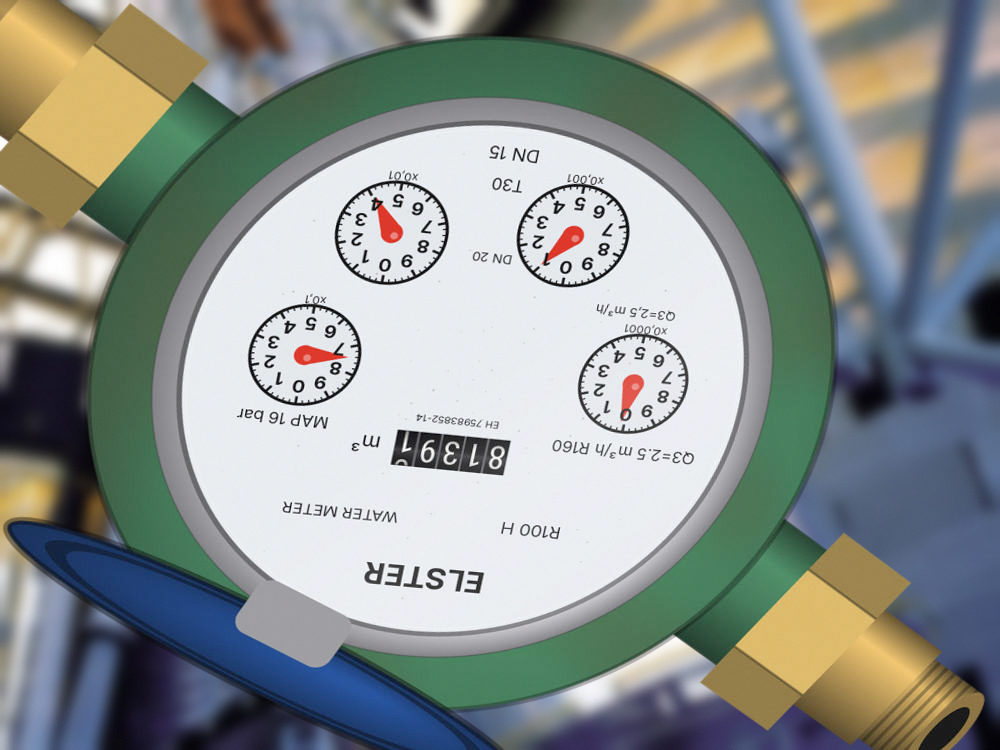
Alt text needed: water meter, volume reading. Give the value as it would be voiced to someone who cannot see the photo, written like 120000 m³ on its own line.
81390.7410 m³
